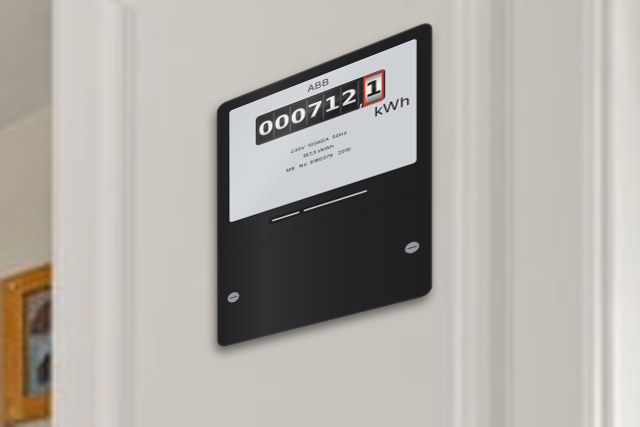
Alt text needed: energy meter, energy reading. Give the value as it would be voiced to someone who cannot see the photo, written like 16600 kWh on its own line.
712.1 kWh
